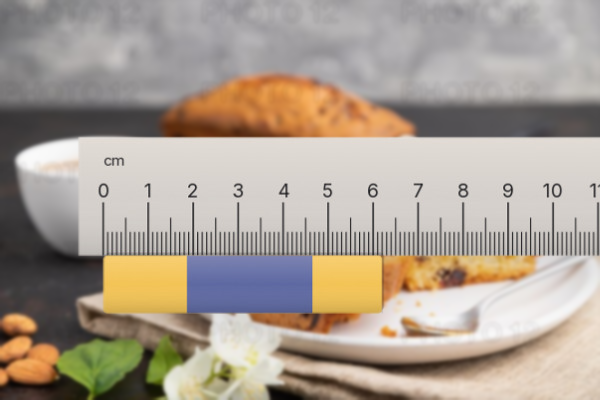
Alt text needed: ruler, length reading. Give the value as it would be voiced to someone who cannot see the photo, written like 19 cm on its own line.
6.2 cm
